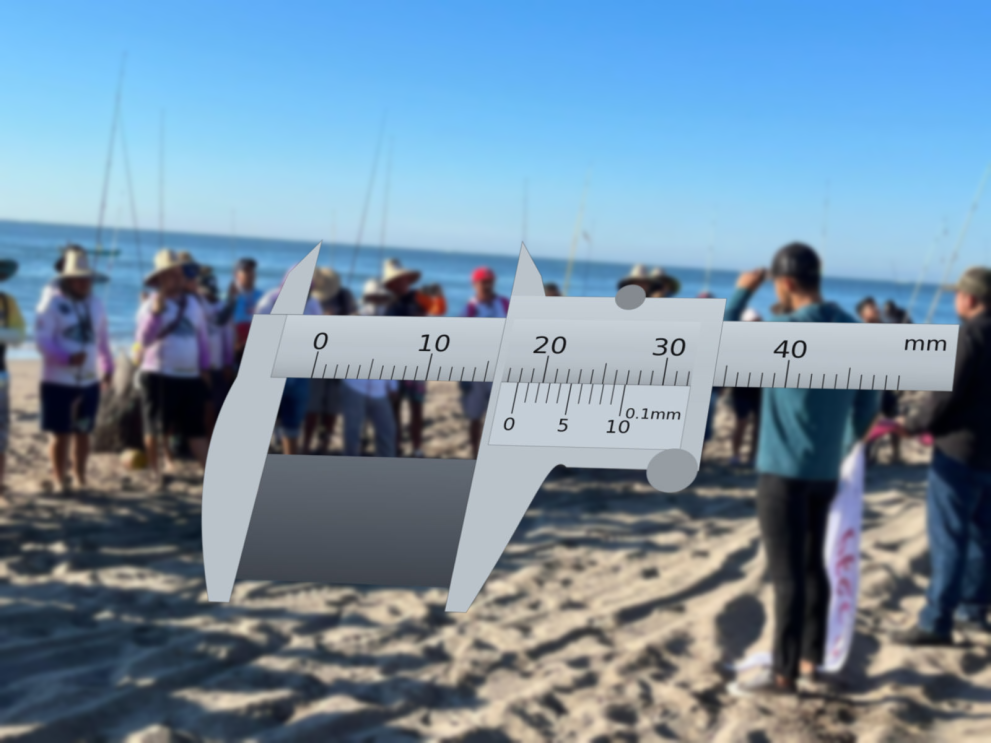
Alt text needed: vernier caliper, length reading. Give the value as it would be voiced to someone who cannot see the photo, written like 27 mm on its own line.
17.9 mm
